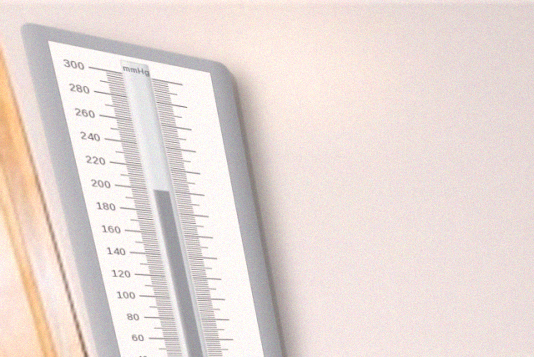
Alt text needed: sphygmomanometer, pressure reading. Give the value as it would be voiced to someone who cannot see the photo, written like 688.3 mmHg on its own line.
200 mmHg
